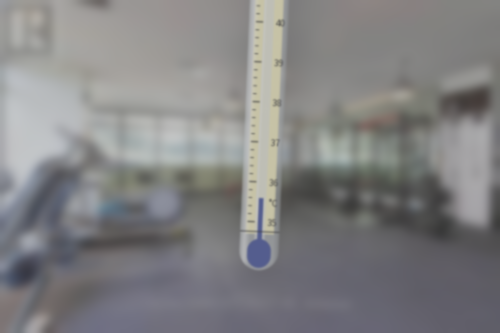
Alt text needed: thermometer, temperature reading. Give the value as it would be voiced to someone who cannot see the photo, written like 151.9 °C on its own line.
35.6 °C
